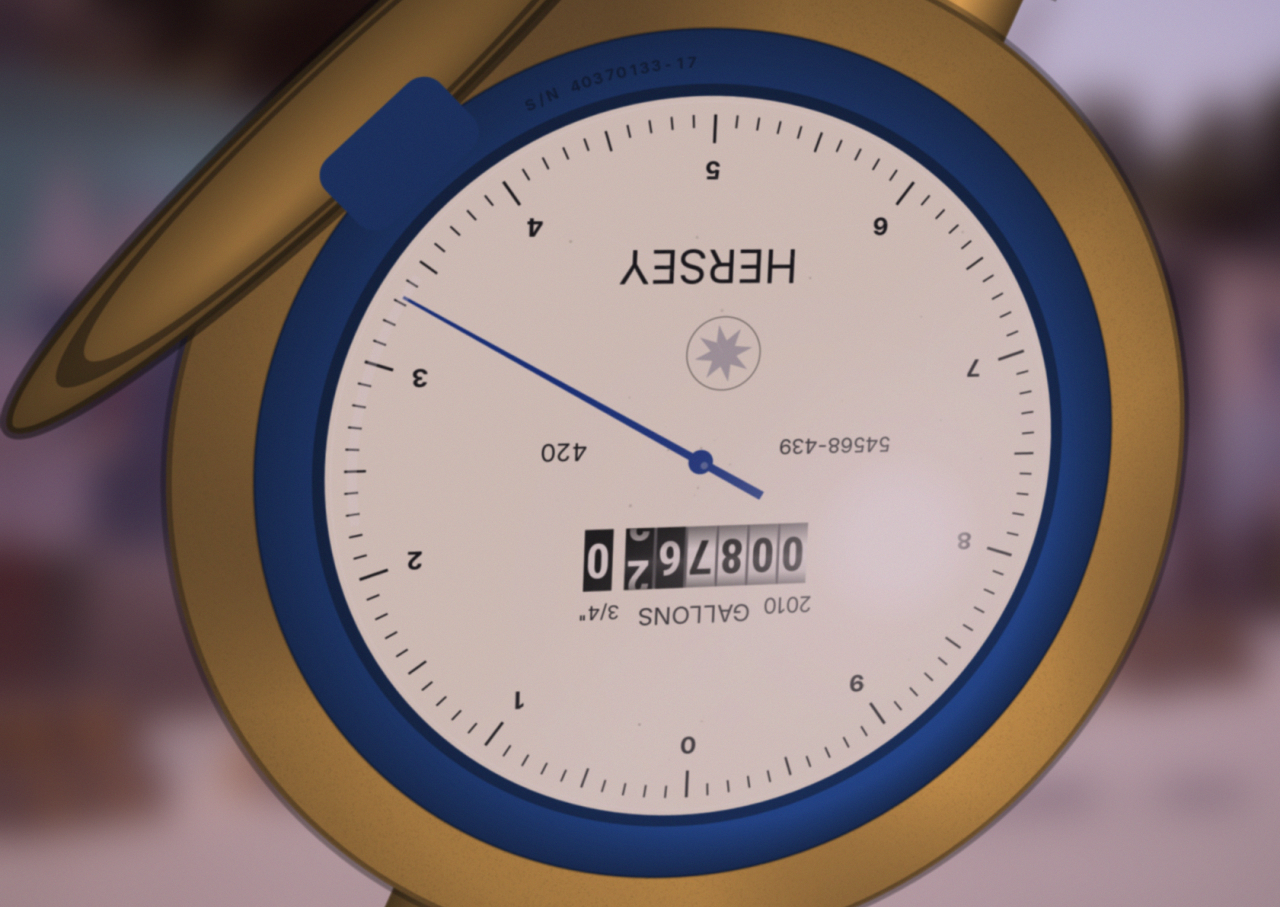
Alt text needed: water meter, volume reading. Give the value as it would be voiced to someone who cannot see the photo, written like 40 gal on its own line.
87623.3 gal
